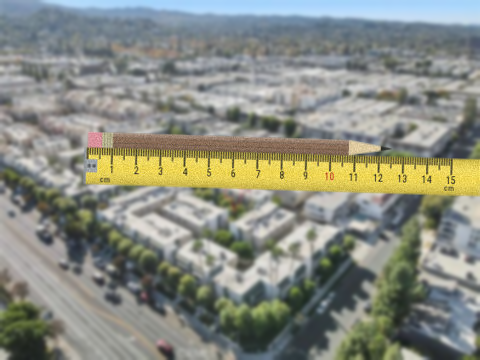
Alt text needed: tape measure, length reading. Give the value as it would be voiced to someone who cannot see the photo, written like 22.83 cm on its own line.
12.5 cm
